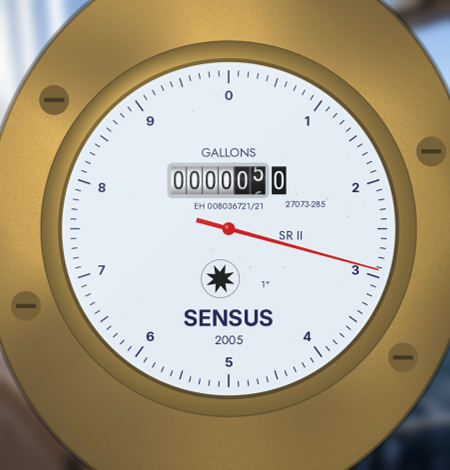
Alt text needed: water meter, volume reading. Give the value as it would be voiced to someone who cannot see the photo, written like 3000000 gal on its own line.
52.9 gal
